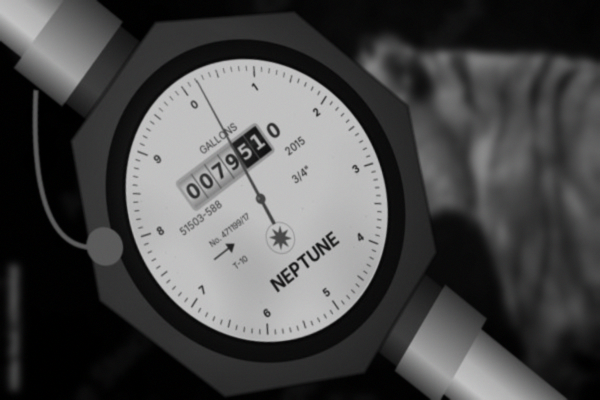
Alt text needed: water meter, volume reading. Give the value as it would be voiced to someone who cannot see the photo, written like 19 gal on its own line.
79510.2 gal
